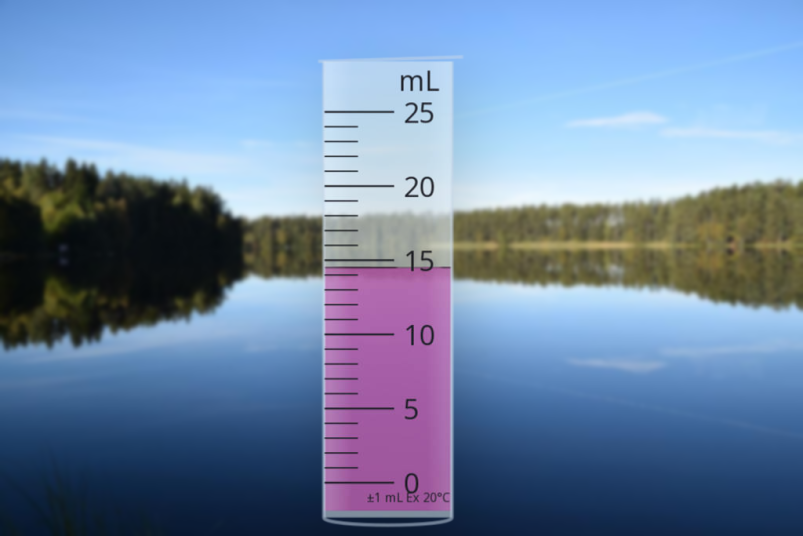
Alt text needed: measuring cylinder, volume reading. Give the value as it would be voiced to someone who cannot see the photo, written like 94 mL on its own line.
14.5 mL
